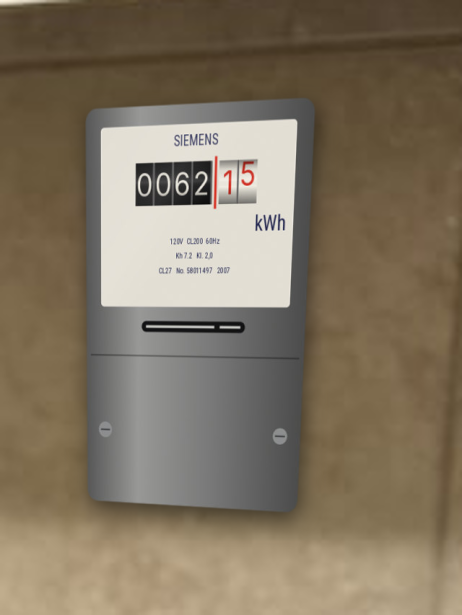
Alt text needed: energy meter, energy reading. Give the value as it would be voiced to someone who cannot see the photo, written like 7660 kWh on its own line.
62.15 kWh
